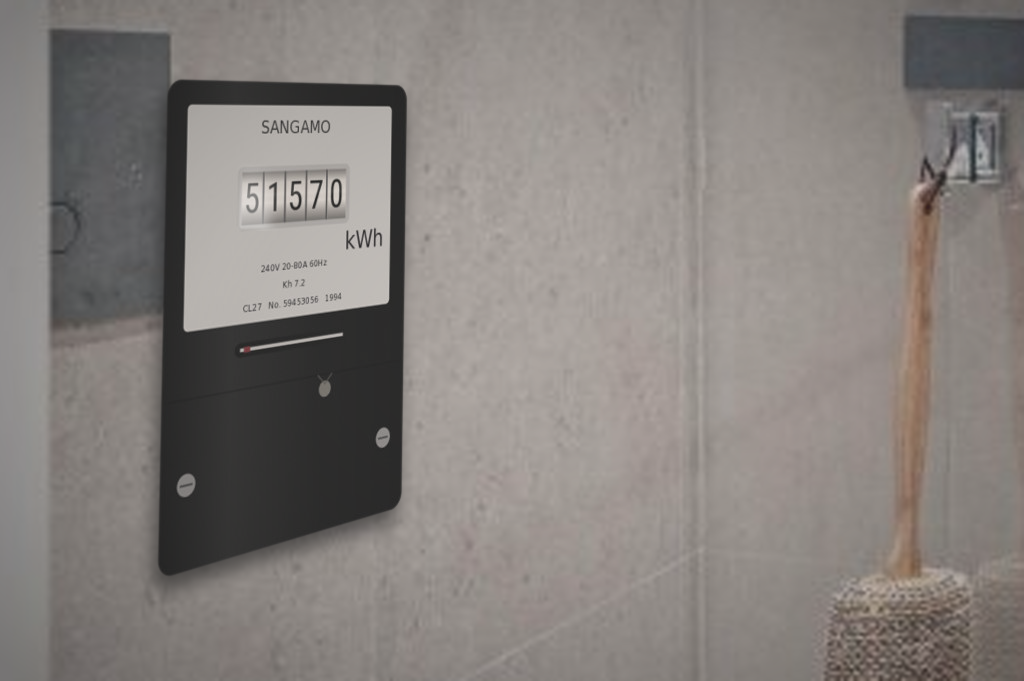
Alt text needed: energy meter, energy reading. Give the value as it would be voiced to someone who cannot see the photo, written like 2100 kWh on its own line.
51570 kWh
